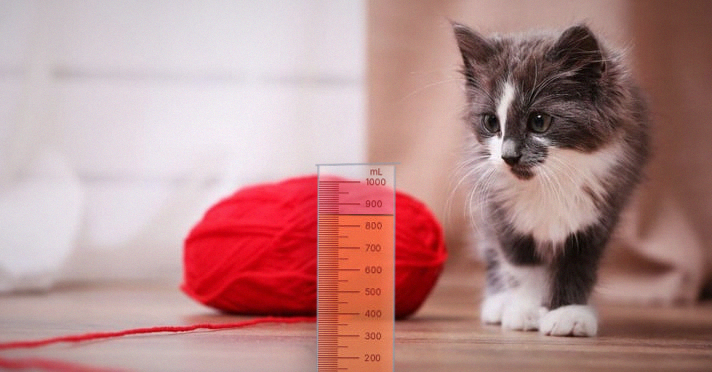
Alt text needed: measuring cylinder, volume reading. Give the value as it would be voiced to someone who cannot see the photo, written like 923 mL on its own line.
850 mL
